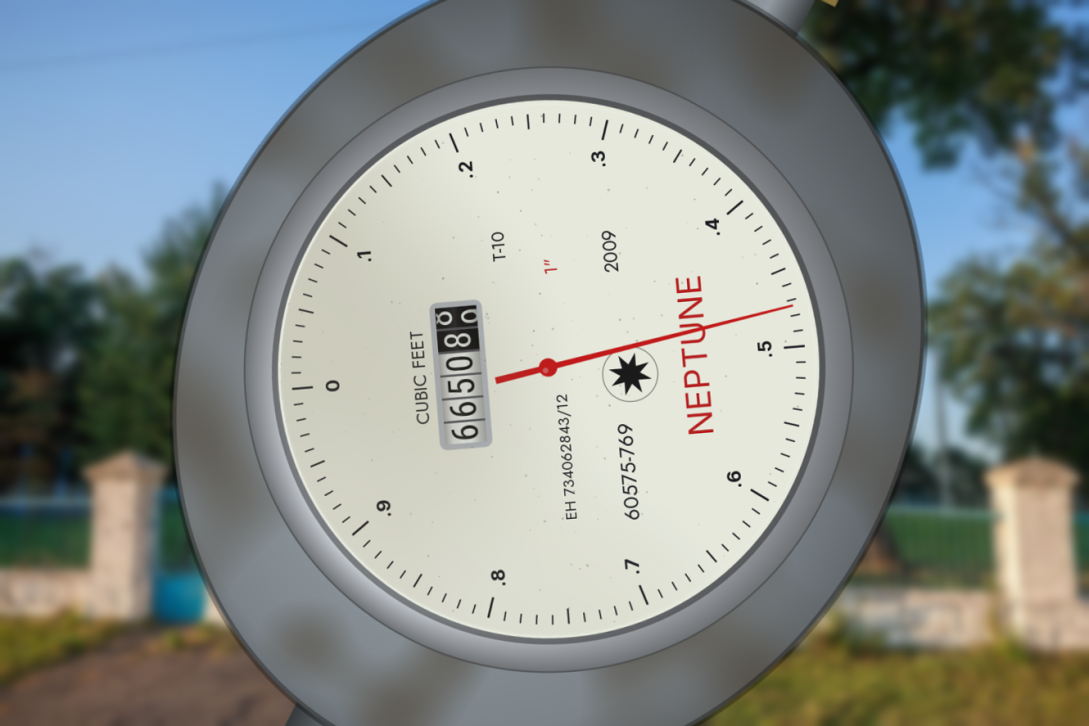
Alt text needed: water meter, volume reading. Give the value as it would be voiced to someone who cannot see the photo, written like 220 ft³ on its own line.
665088.47 ft³
